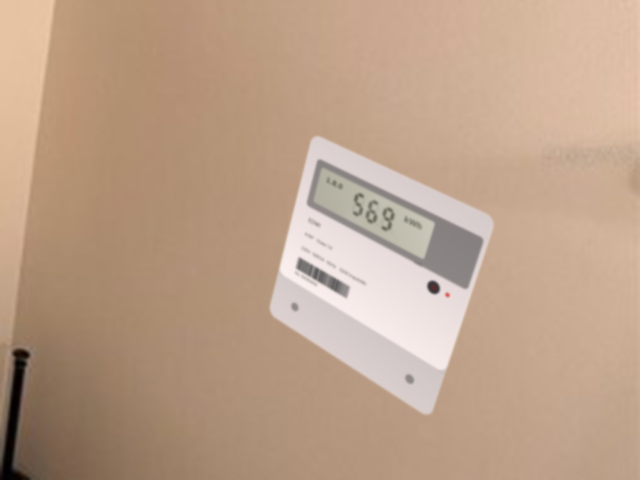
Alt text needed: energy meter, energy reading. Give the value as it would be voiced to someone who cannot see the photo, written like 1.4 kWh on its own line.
569 kWh
